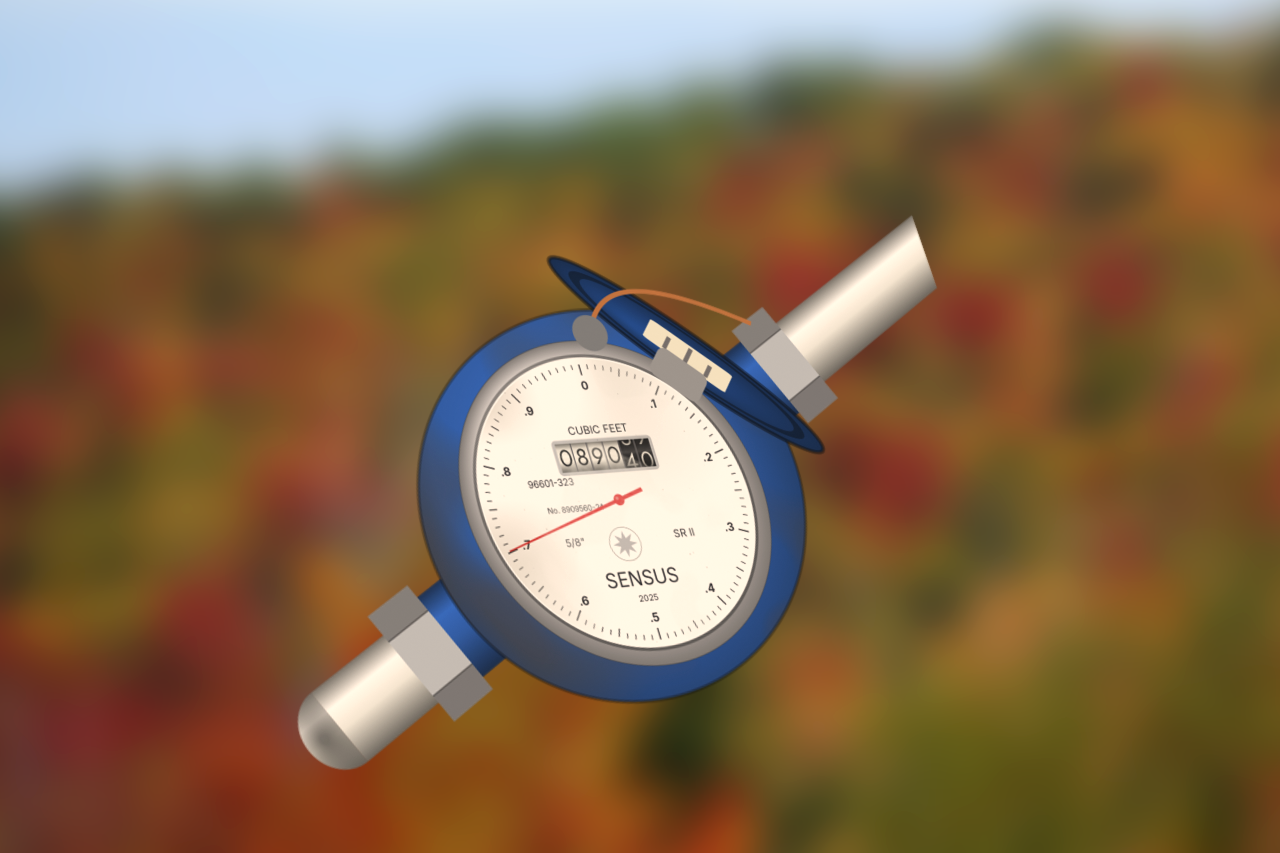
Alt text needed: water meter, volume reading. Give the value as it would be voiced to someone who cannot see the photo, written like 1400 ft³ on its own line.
89039.70 ft³
